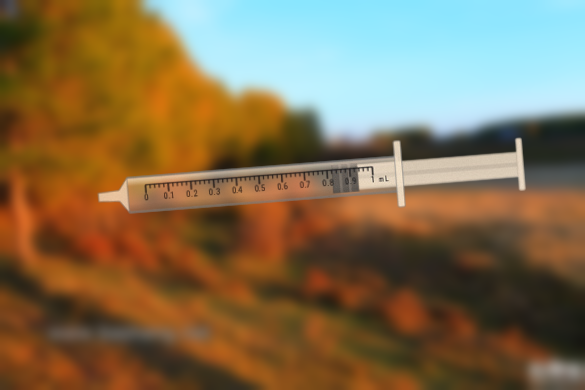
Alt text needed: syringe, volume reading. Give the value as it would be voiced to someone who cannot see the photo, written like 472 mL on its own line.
0.82 mL
